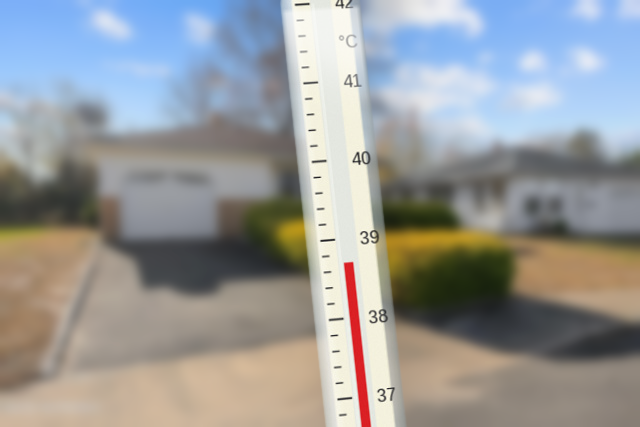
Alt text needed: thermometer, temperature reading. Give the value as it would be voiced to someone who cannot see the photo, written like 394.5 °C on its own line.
38.7 °C
